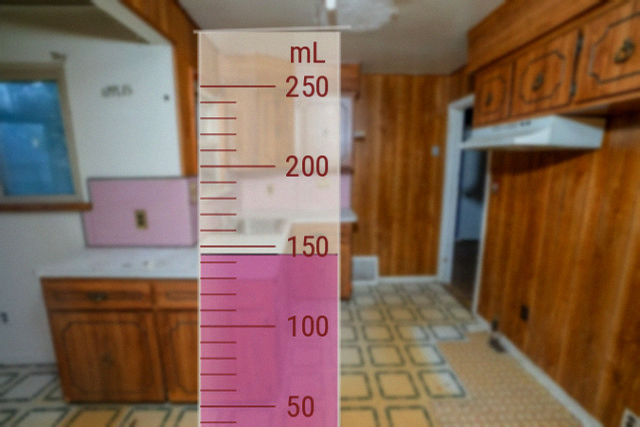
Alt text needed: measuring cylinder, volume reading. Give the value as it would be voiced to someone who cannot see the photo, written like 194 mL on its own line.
145 mL
